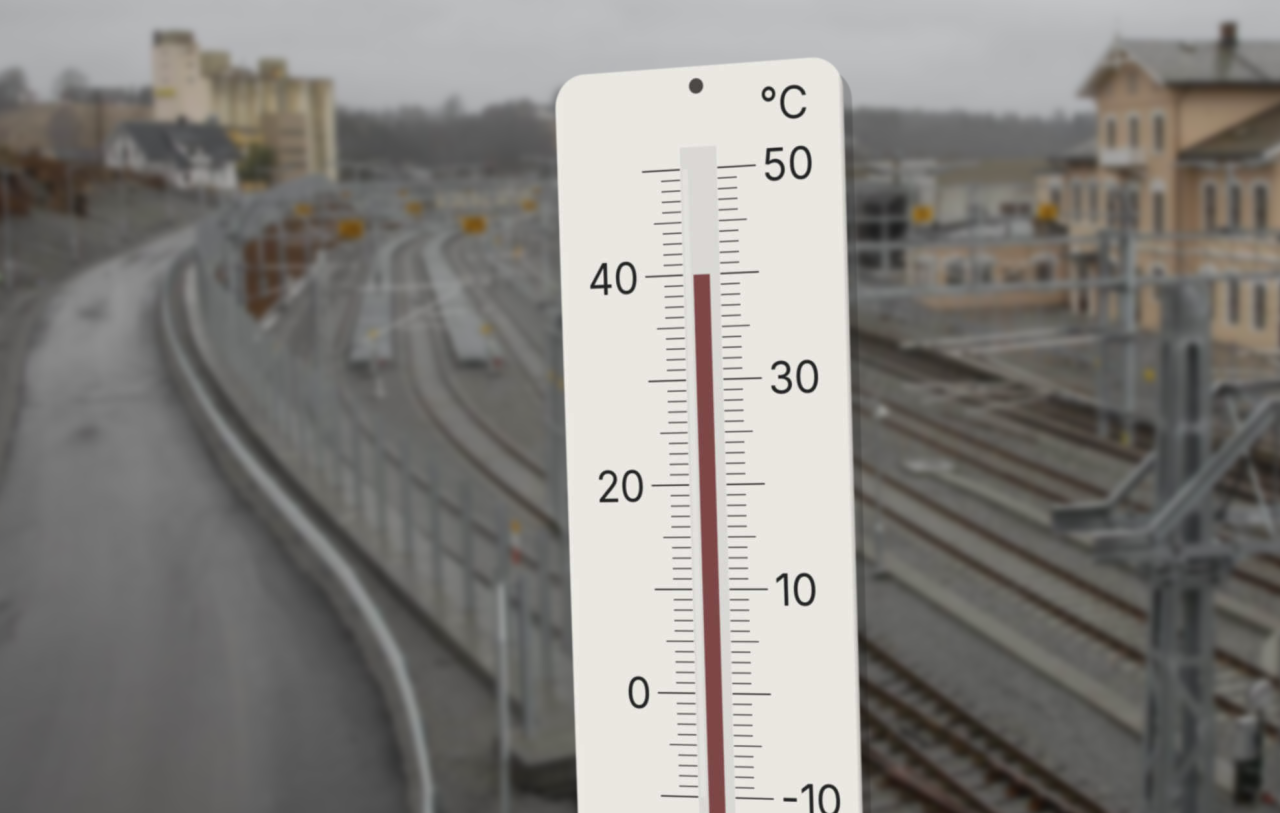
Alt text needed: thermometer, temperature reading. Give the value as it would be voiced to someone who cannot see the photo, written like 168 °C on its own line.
40 °C
